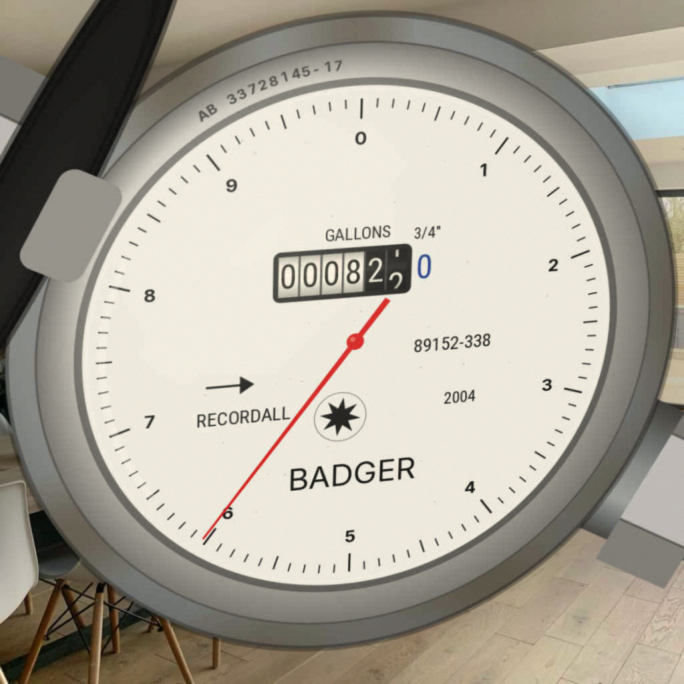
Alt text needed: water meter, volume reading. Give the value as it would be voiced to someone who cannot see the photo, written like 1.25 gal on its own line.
8216.0 gal
